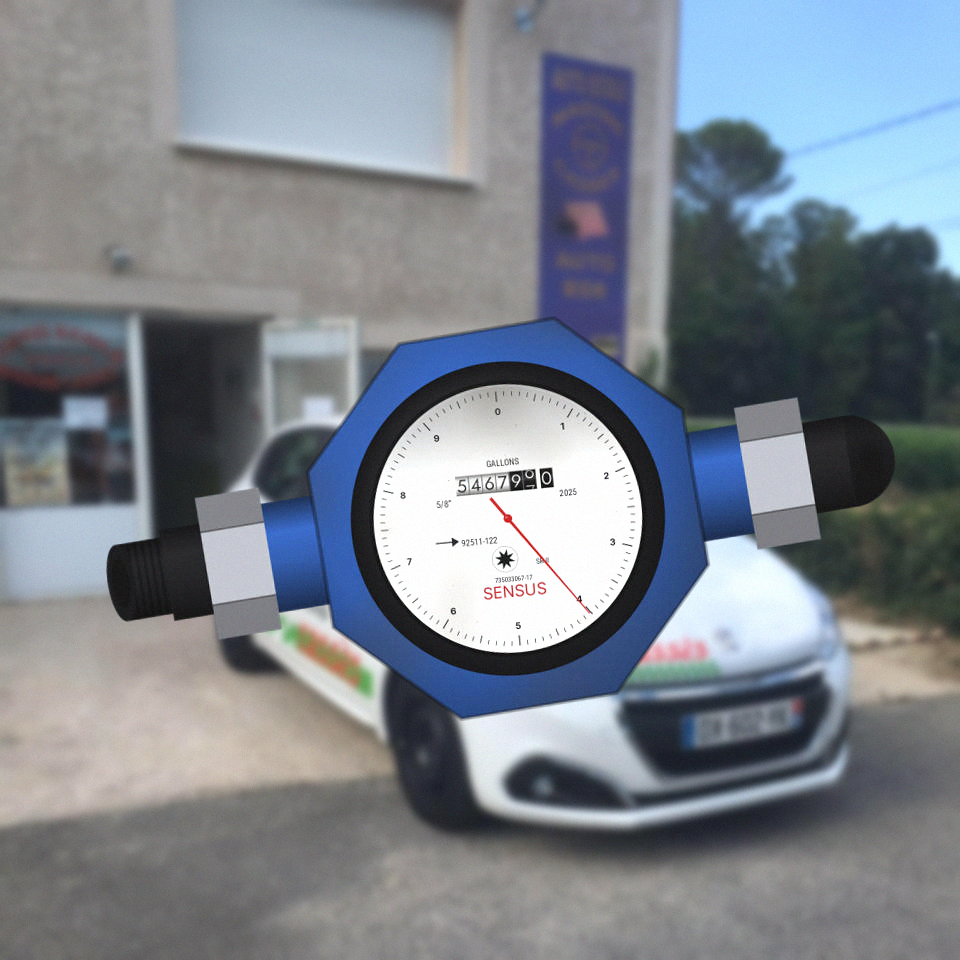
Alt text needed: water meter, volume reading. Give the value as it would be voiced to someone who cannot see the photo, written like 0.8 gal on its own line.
5467964.0 gal
